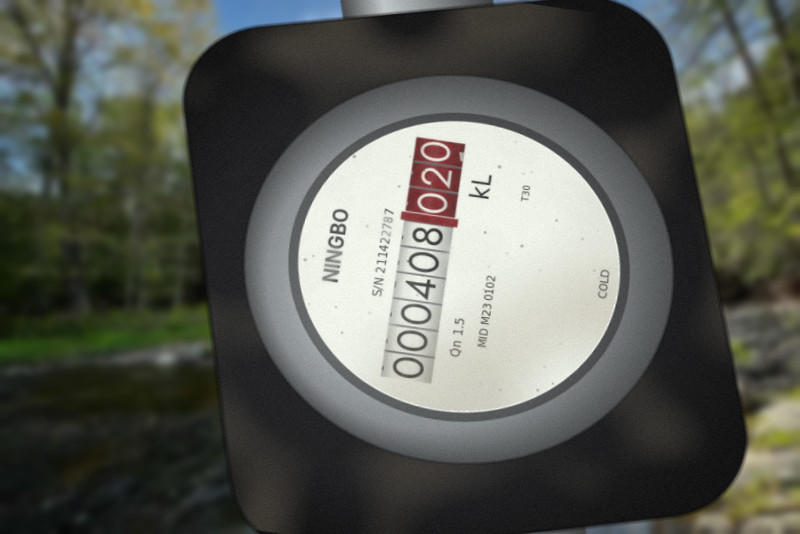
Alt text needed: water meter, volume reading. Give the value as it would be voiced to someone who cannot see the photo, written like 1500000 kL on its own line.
408.020 kL
